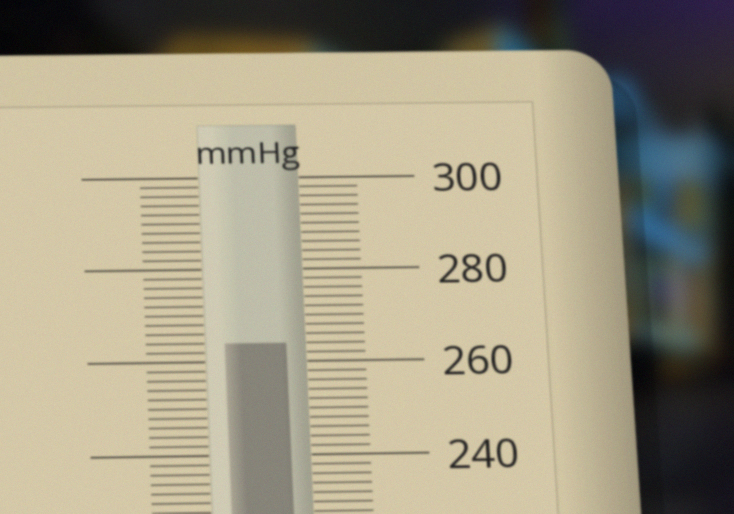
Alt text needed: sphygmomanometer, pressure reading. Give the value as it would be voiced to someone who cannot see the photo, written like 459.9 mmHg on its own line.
264 mmHg
